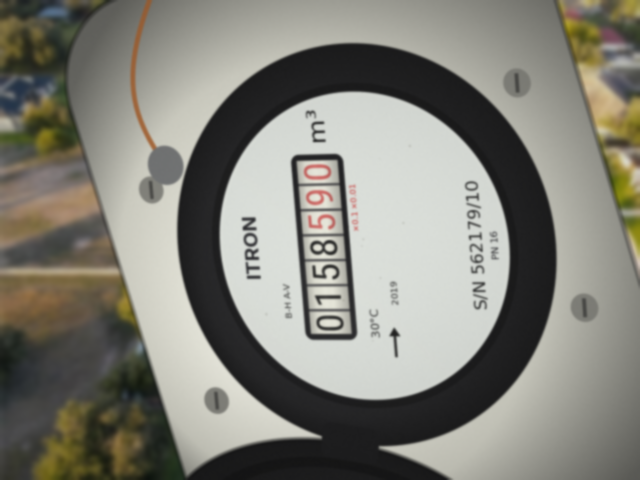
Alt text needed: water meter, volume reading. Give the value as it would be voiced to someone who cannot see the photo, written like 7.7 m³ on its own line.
158.590 m³
